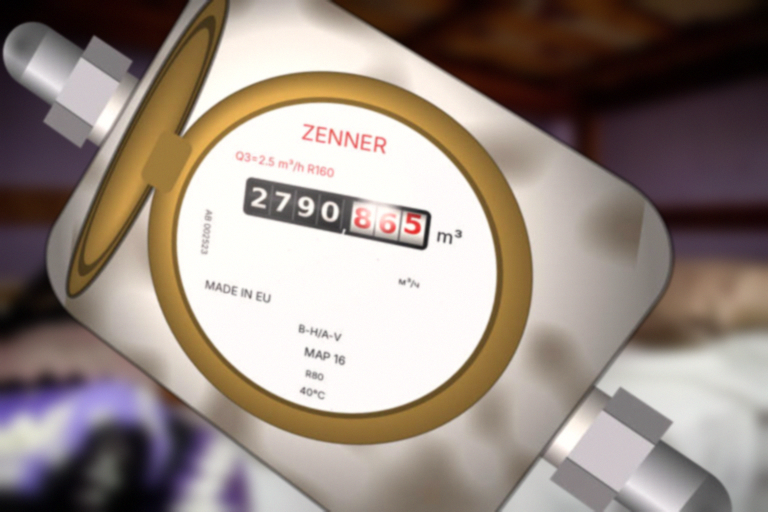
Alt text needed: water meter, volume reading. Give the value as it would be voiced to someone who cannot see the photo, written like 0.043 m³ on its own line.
2790.865 m³
